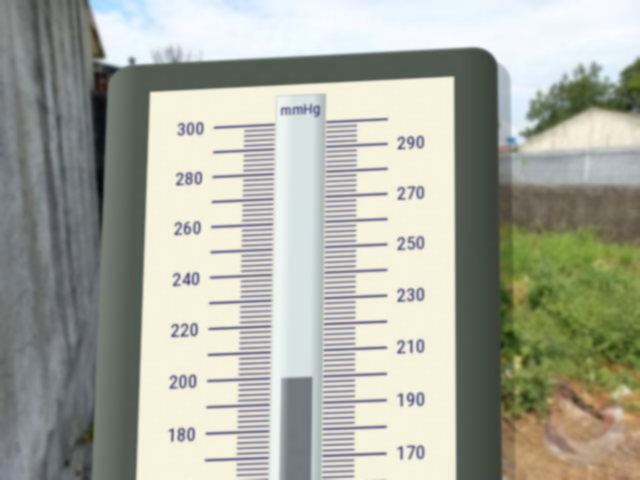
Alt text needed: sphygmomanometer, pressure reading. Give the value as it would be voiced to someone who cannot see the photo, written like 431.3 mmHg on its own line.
200 mmHg
